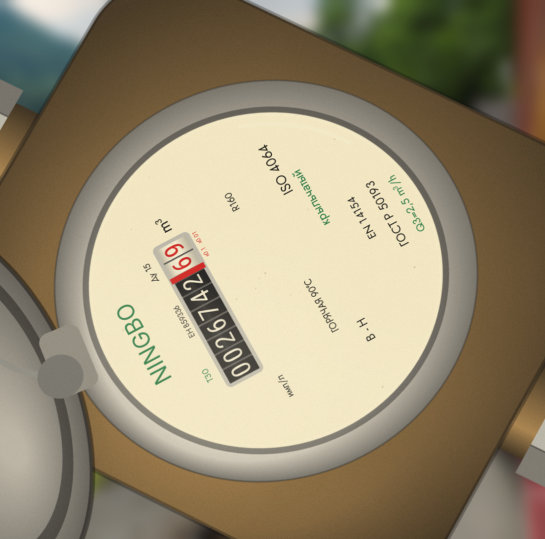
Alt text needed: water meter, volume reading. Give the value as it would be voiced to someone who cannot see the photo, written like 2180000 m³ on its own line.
26742.69 m³
